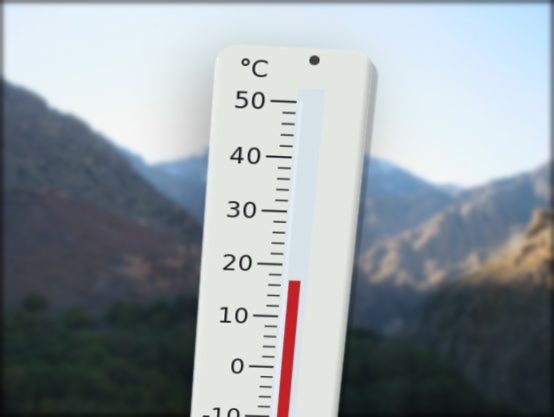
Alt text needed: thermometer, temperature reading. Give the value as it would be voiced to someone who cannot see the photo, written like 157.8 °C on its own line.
17 °C
